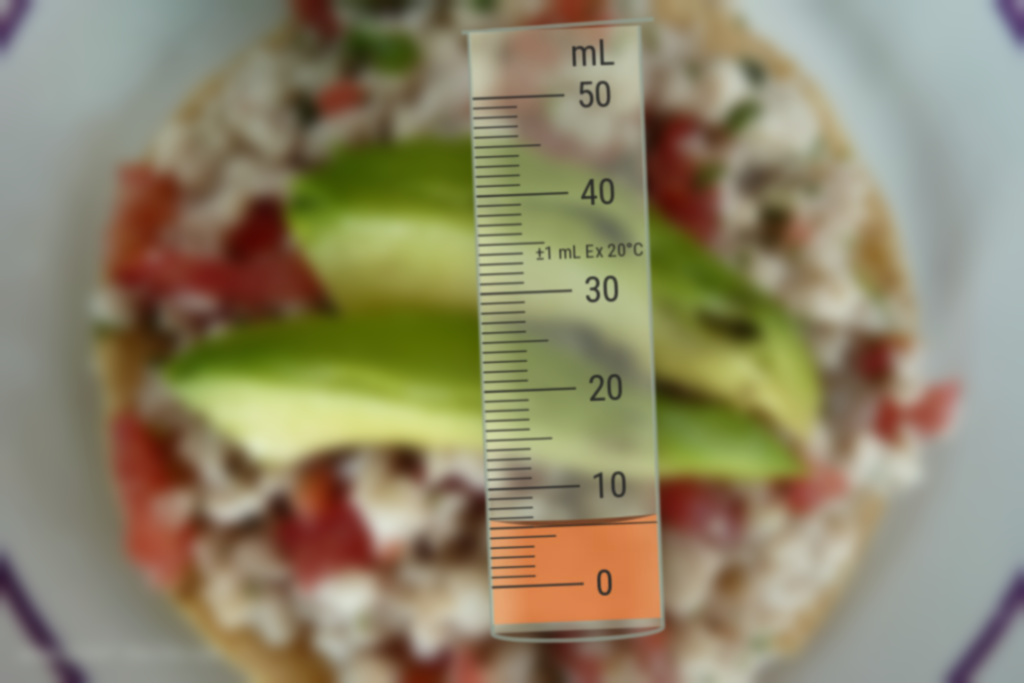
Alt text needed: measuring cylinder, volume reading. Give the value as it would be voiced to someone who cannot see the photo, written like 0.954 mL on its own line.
6 mL
